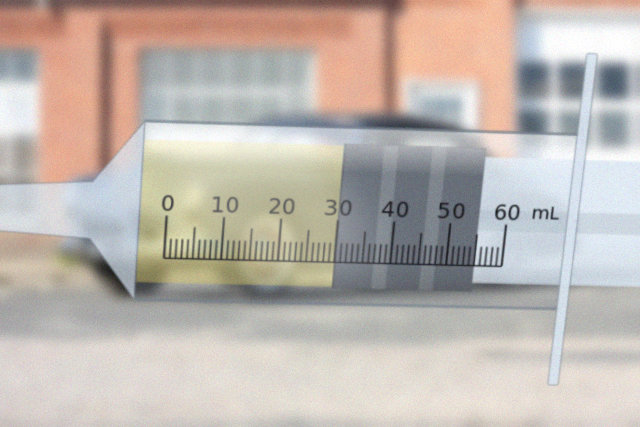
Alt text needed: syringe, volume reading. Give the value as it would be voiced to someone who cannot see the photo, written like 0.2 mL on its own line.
30 mL
